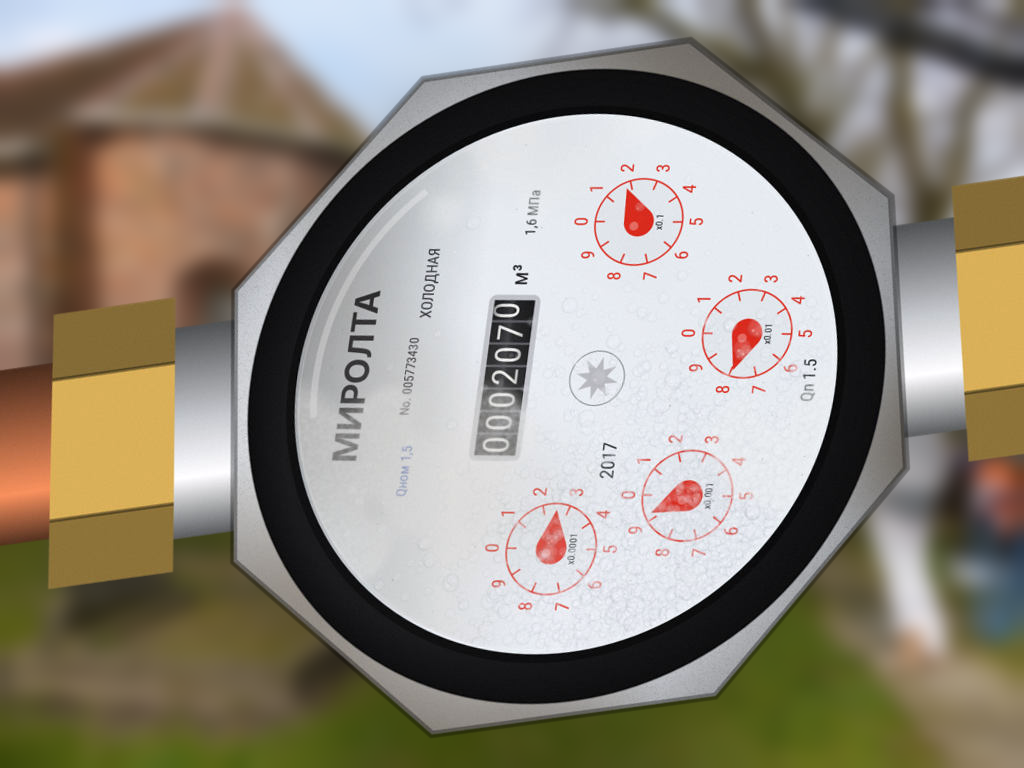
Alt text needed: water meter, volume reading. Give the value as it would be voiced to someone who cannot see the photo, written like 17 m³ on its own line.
2070.1792 m³
